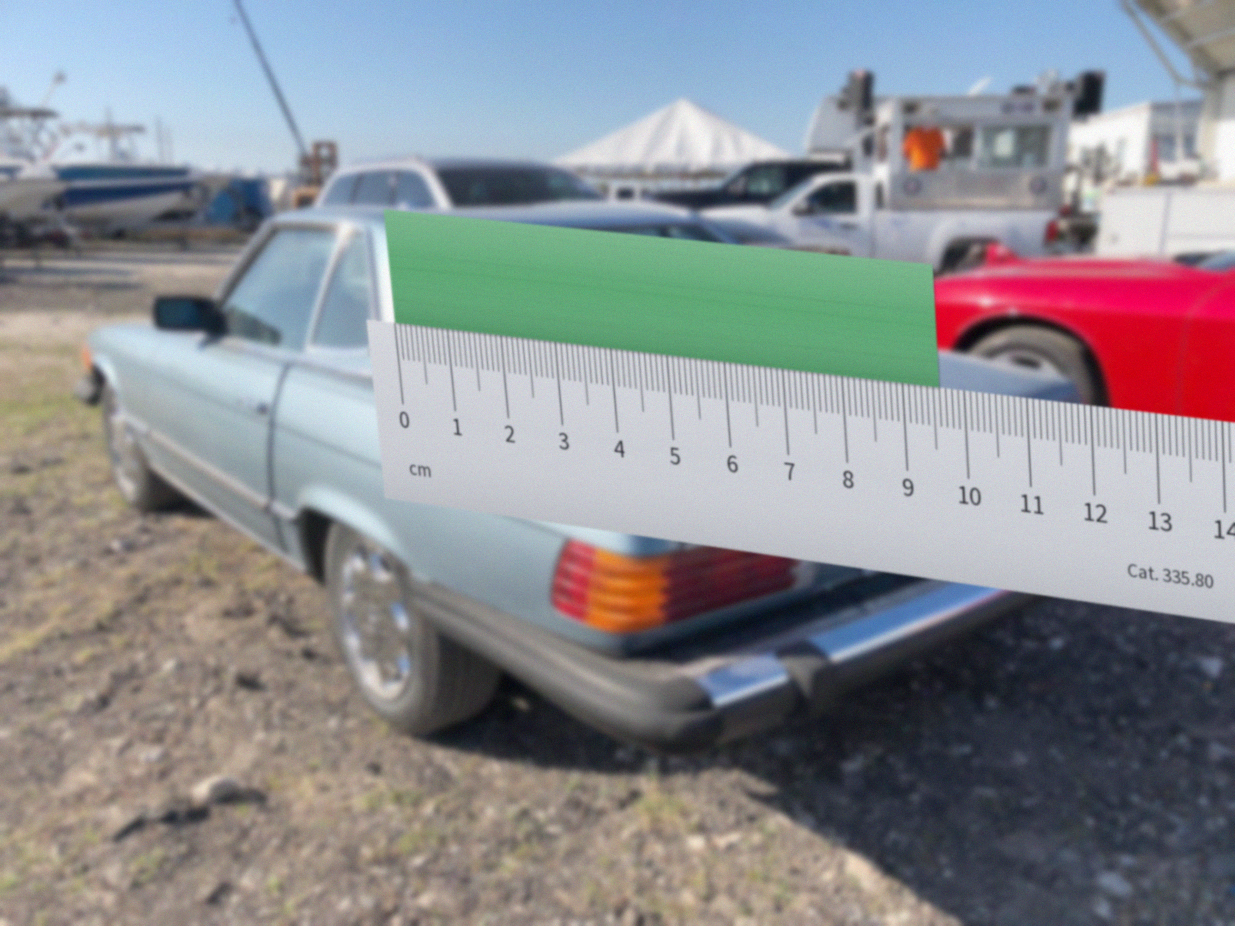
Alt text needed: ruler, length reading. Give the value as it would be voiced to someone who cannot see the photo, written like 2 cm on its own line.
9.6 cm
